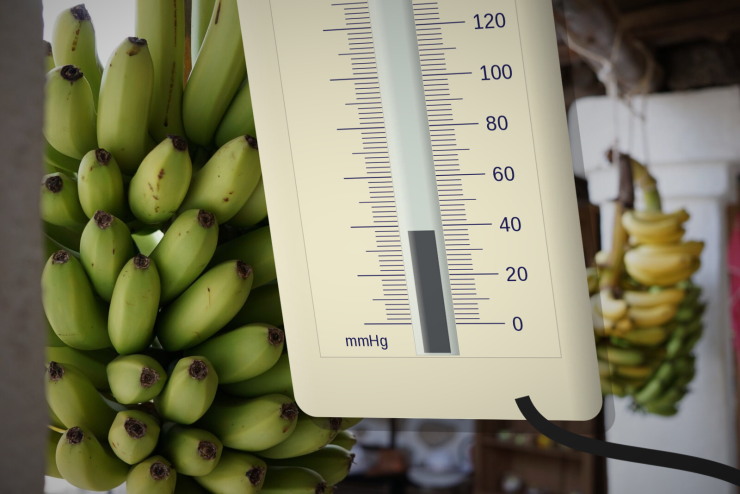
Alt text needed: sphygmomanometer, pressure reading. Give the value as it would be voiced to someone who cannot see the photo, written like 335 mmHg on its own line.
38 mmHg
